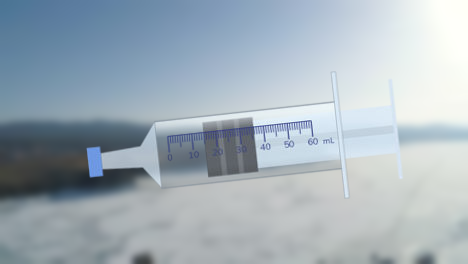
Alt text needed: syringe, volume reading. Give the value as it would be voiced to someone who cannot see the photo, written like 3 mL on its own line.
15 mL
